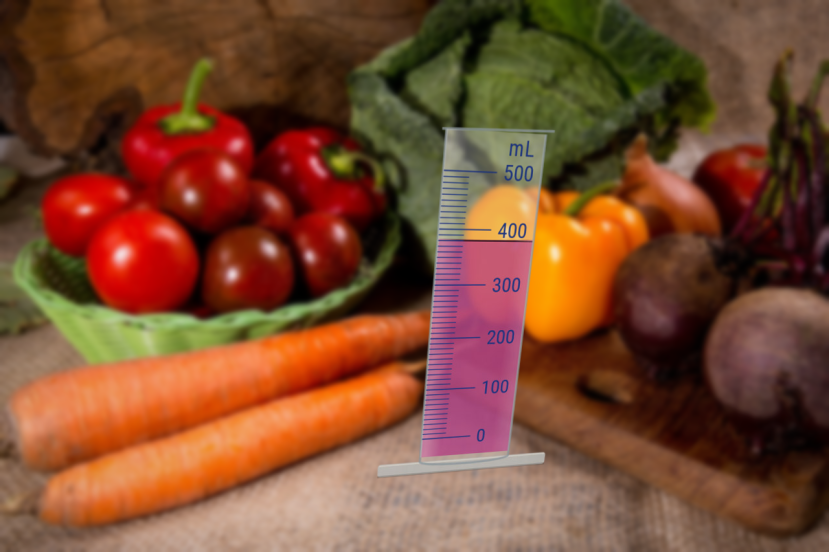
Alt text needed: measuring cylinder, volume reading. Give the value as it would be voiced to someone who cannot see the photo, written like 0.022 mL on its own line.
380 mL
